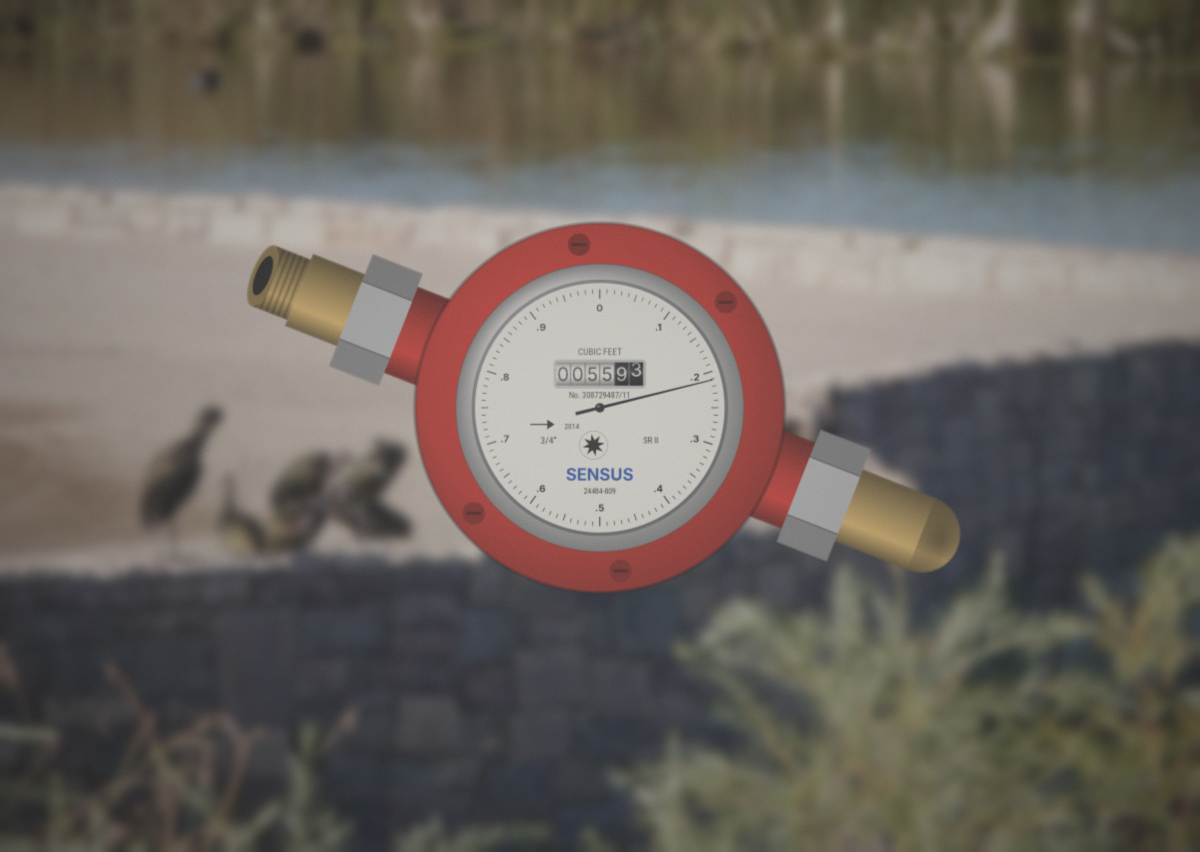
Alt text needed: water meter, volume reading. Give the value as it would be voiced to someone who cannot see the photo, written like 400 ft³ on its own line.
5593.21 ft³
